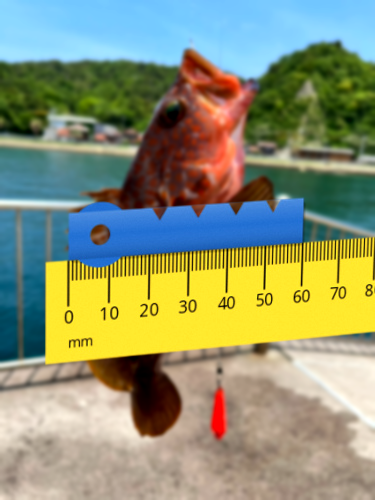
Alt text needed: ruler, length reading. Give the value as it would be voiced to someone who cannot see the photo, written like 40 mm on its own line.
60 mm
